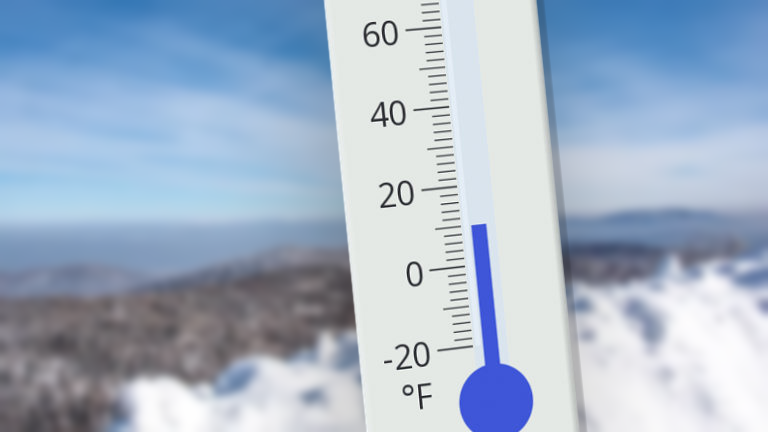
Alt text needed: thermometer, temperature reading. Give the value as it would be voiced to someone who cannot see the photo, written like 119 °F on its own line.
10 °F
